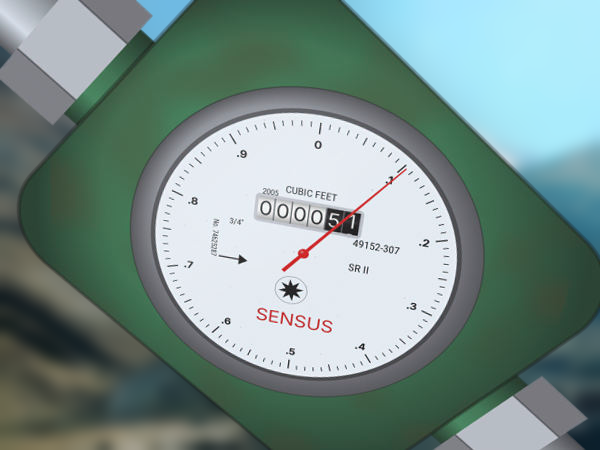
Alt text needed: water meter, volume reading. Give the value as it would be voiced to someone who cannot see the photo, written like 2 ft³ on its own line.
51.10 ft³
